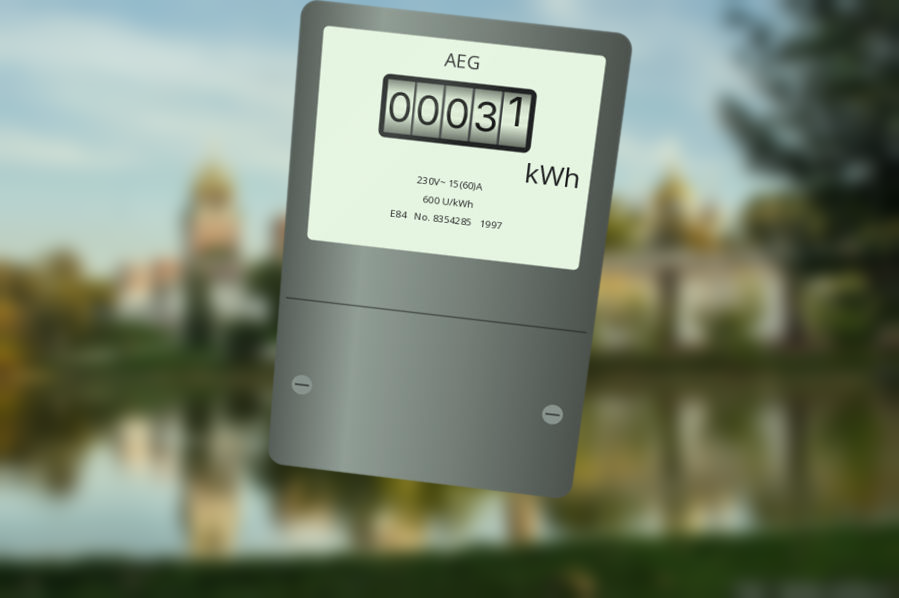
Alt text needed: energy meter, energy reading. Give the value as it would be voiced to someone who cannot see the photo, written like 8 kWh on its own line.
31 kWh
